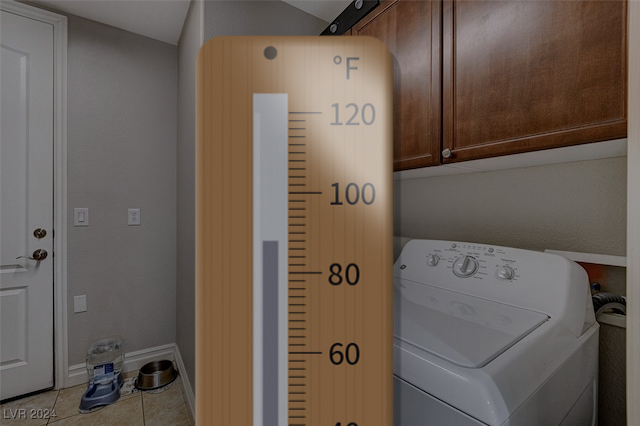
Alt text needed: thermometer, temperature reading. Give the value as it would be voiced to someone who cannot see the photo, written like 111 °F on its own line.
88 °F
